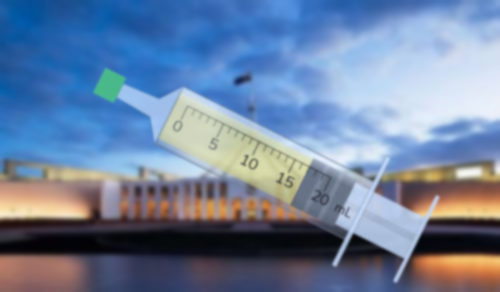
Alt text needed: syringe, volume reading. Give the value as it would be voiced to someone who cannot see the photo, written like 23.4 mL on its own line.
17 mL
